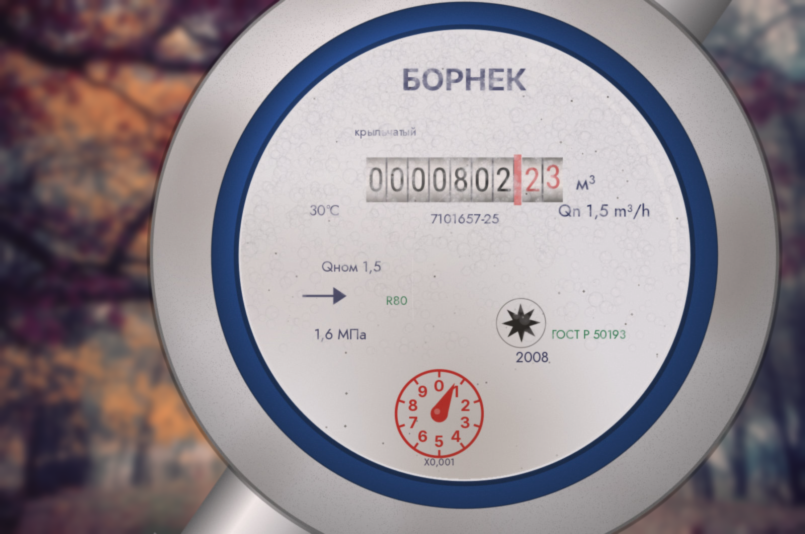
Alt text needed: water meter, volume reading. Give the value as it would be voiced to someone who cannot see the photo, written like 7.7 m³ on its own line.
802.230 m³
